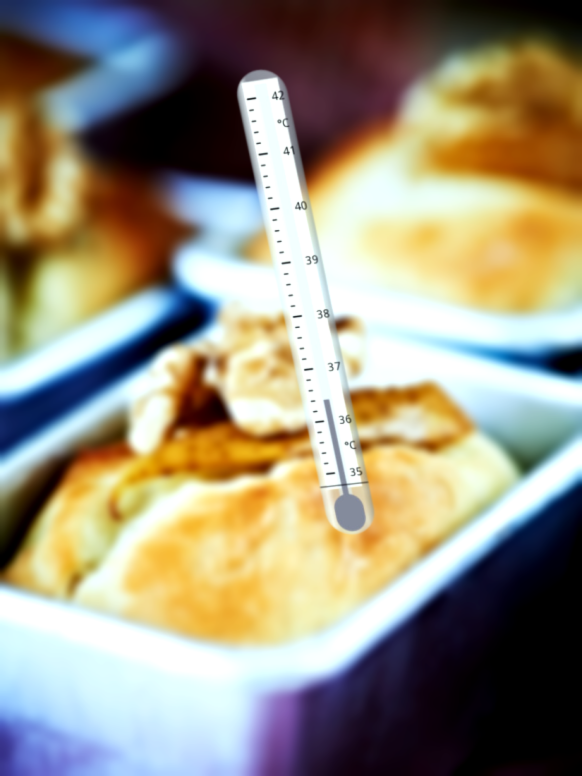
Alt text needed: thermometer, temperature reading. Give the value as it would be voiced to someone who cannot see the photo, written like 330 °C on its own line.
36.4 °C
